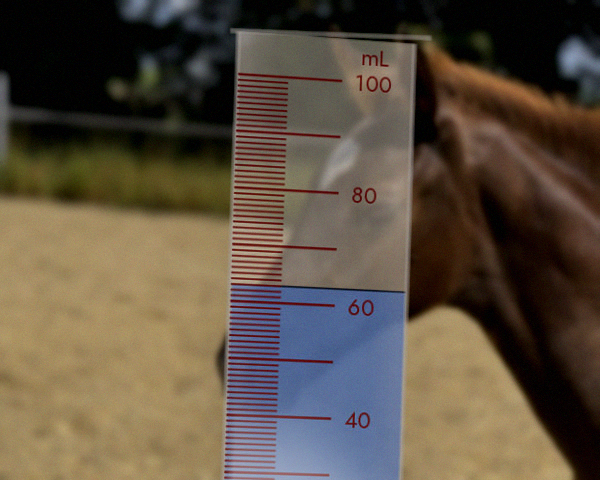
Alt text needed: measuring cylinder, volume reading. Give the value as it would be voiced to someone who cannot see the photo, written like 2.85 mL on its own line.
63 mL
